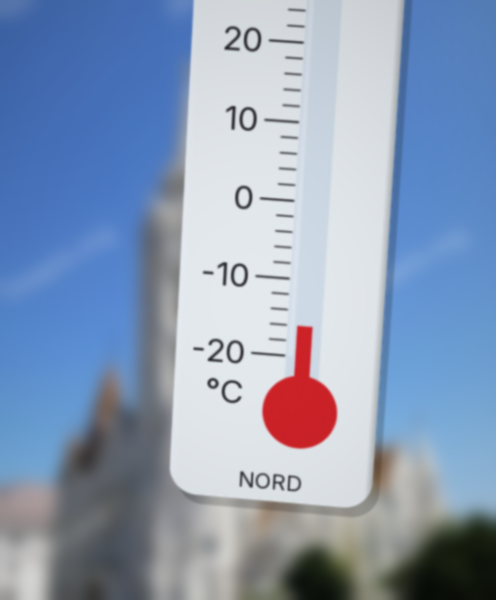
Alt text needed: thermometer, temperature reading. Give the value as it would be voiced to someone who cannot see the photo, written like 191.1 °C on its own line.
-16 °C
